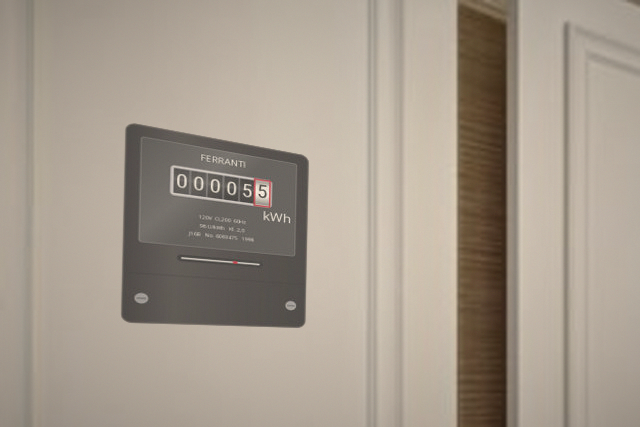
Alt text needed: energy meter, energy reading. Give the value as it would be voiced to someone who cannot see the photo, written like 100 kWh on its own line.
5.5 kWh
